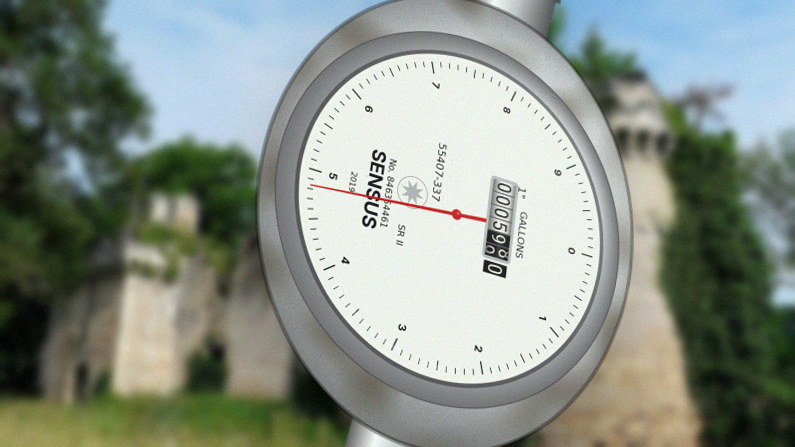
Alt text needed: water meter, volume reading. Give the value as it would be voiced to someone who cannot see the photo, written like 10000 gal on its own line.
5984.8 gal
